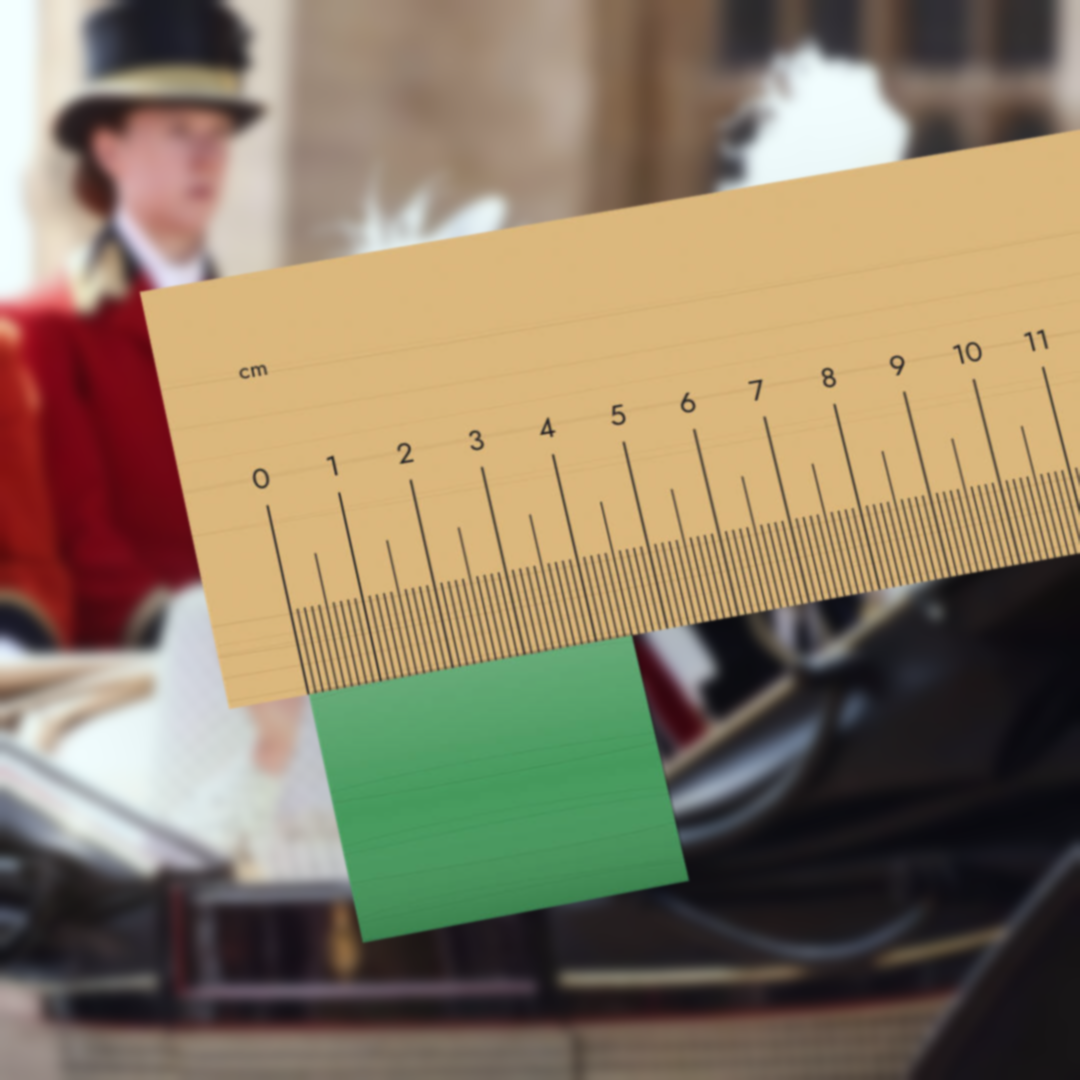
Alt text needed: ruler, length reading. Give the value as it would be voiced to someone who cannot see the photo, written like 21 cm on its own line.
4.5 cm
